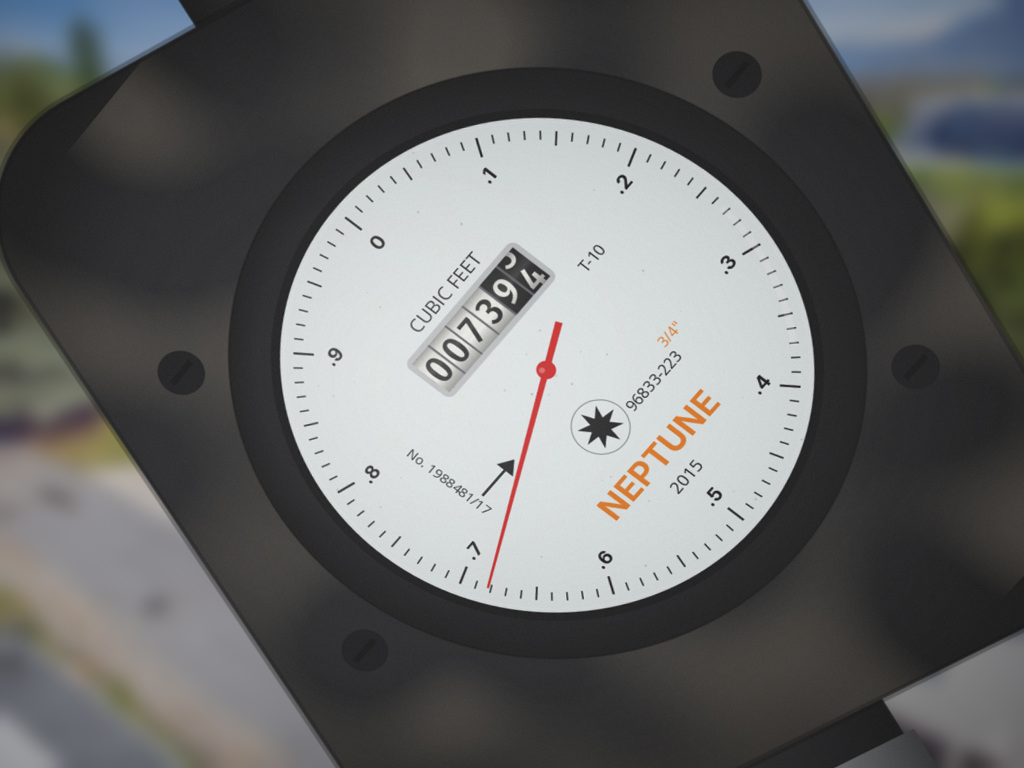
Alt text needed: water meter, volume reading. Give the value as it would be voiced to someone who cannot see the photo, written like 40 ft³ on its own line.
7393.68 ft³
